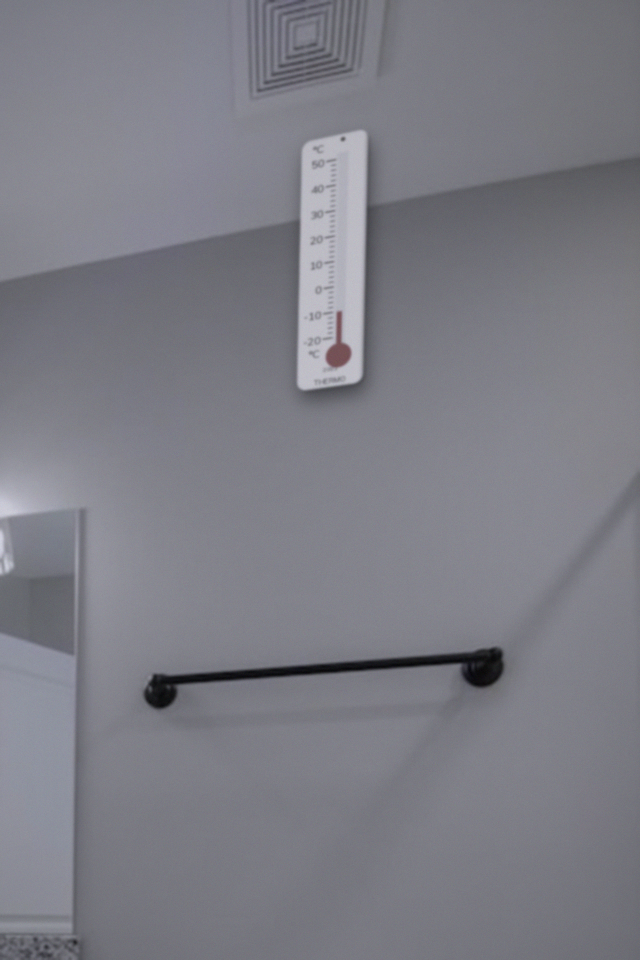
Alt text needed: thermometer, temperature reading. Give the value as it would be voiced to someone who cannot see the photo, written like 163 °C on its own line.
-10 °C
